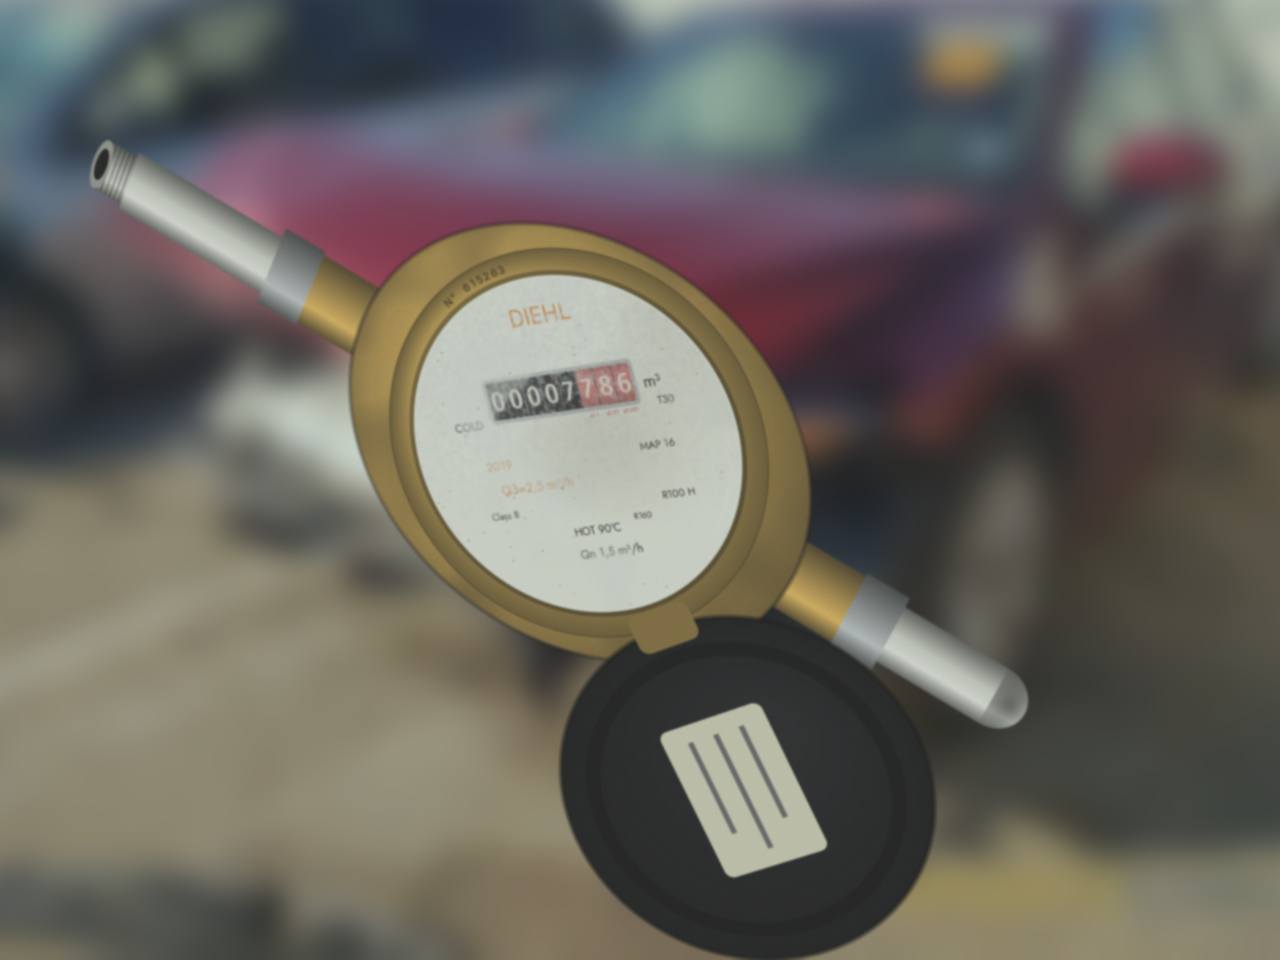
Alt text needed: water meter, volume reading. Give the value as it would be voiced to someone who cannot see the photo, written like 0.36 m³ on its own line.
7.786 m³
